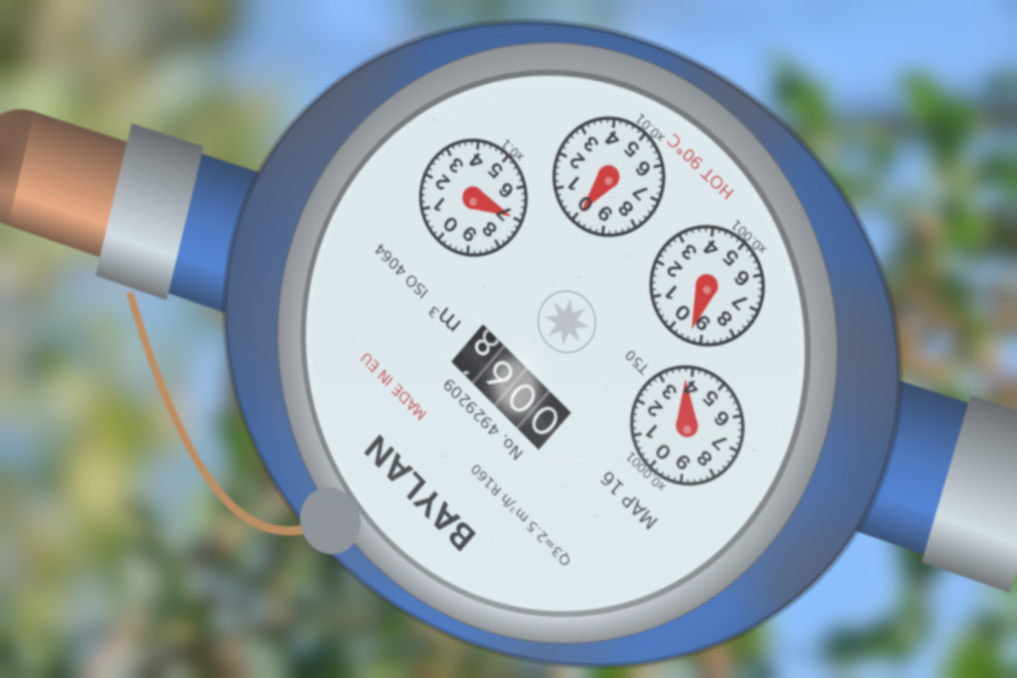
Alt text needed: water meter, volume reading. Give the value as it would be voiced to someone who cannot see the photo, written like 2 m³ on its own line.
67.6993 m³
